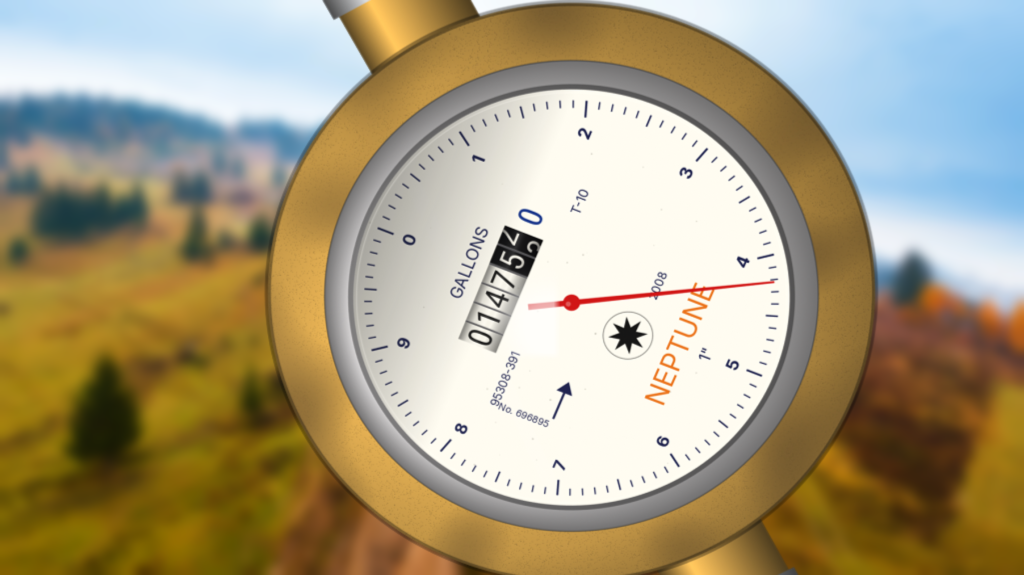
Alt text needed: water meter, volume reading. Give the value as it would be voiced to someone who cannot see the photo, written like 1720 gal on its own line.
147524.2 gal
